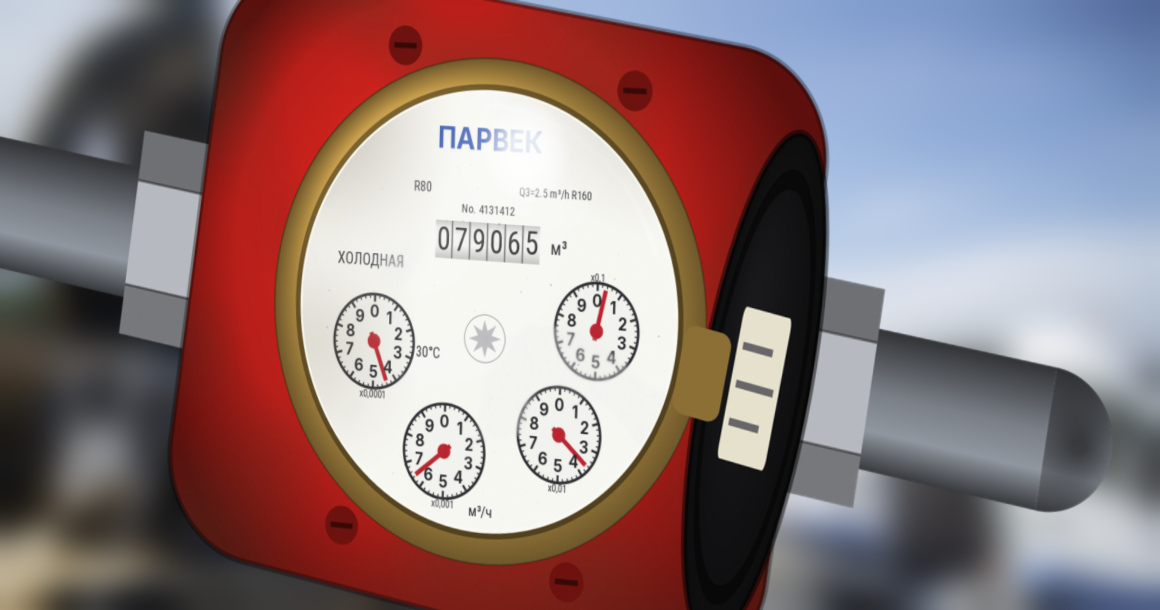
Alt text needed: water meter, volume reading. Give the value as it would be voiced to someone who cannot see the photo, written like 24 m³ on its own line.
79065.0364 m³
